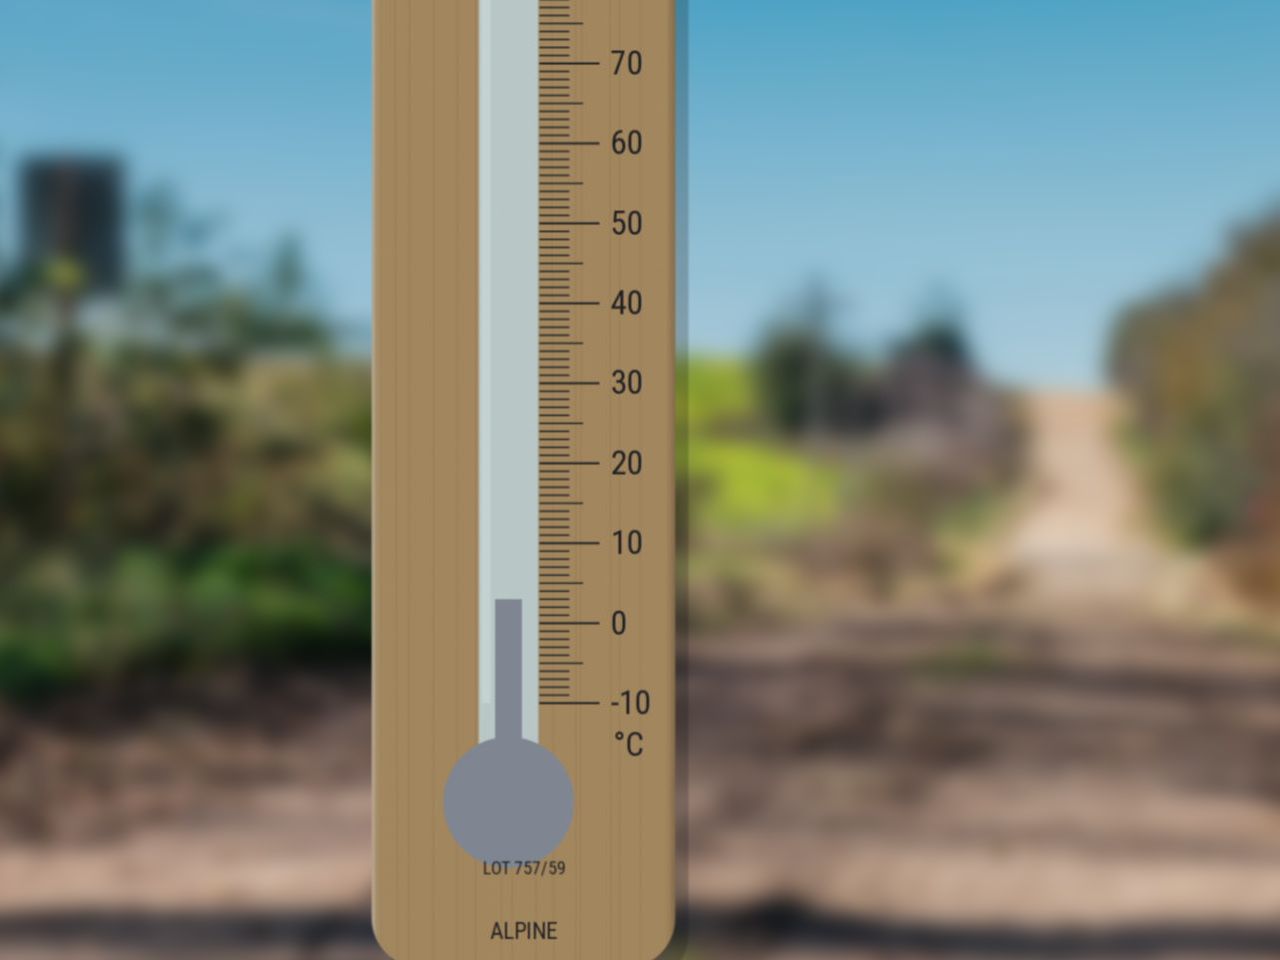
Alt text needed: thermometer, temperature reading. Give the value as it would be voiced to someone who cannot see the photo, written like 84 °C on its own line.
3 °C
